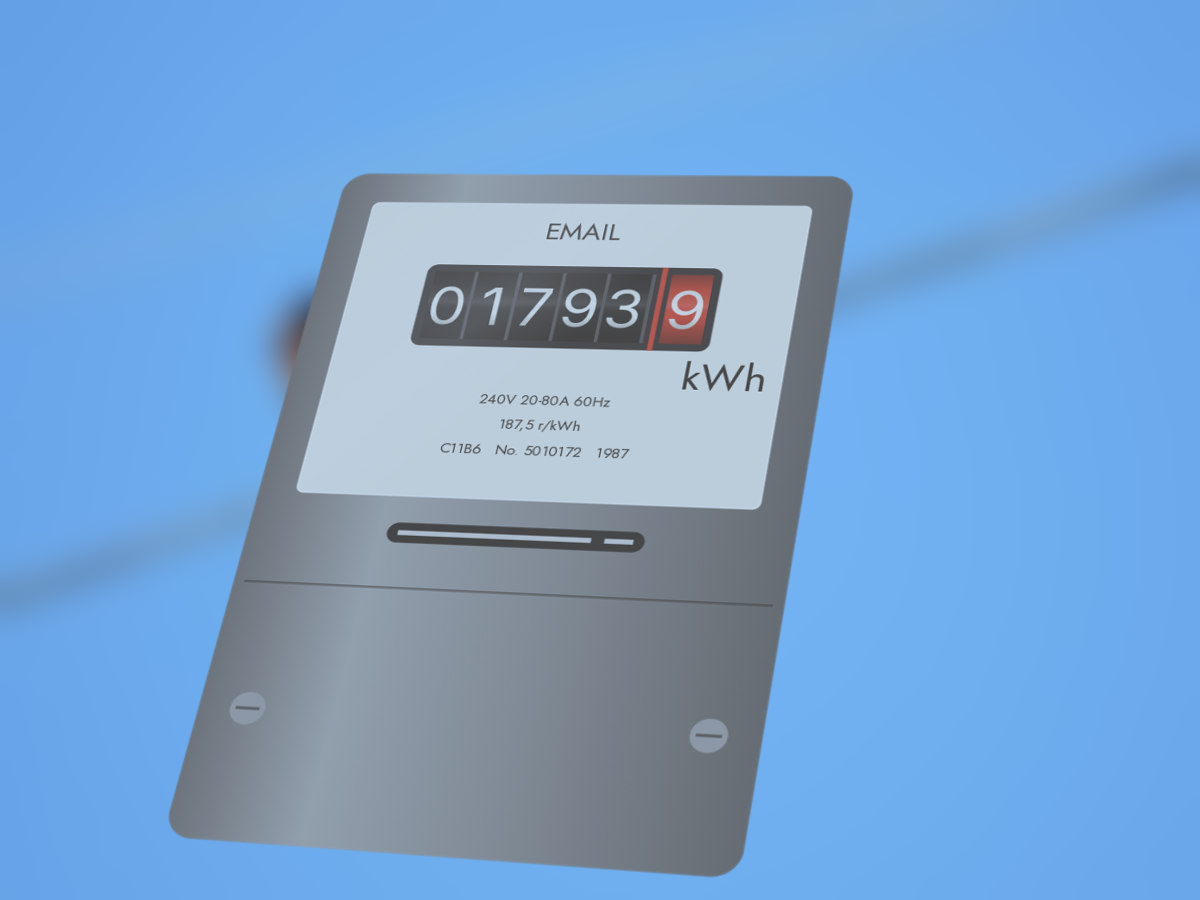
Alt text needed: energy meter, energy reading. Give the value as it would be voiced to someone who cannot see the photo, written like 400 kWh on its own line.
1793.9 kWh
